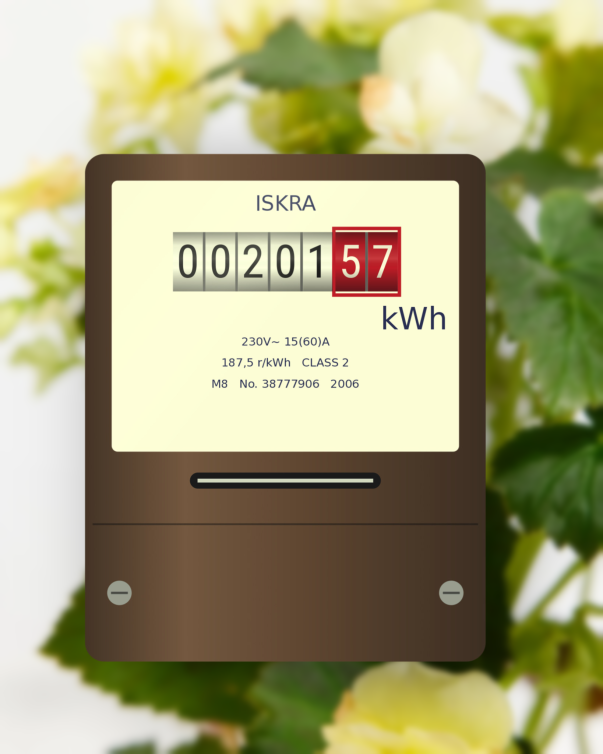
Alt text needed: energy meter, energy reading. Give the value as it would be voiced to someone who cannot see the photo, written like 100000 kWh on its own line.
201.57 kWh
